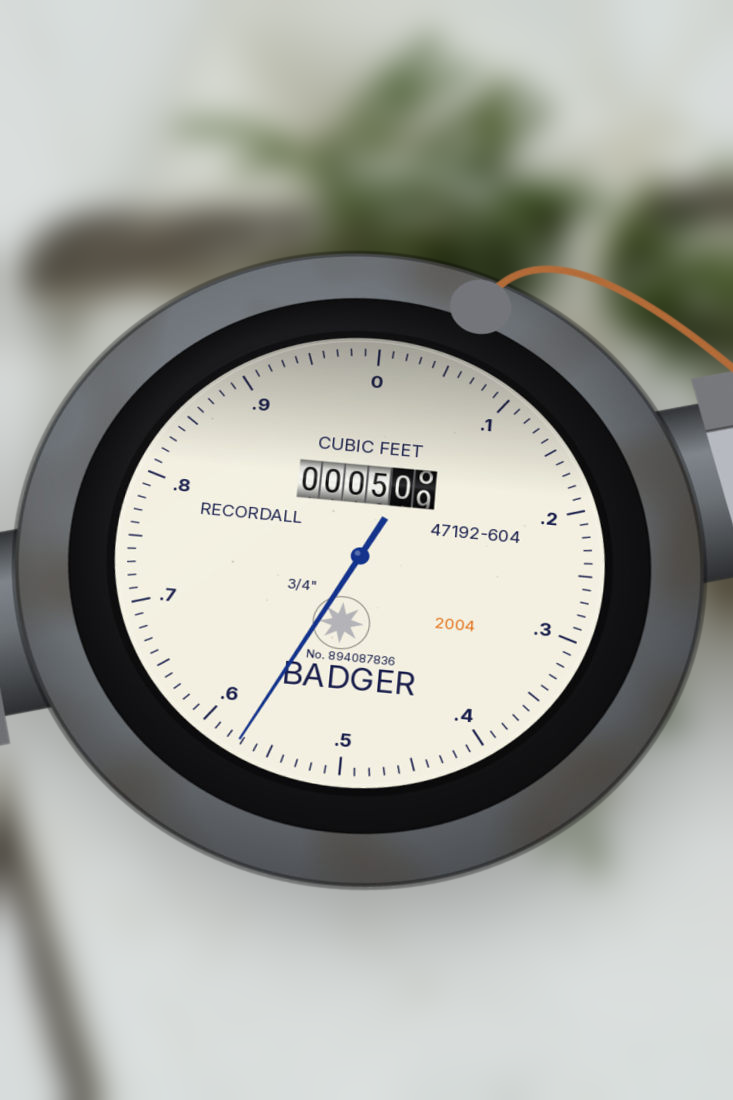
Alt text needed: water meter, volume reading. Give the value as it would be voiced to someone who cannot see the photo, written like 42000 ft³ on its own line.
508.57 ft³
